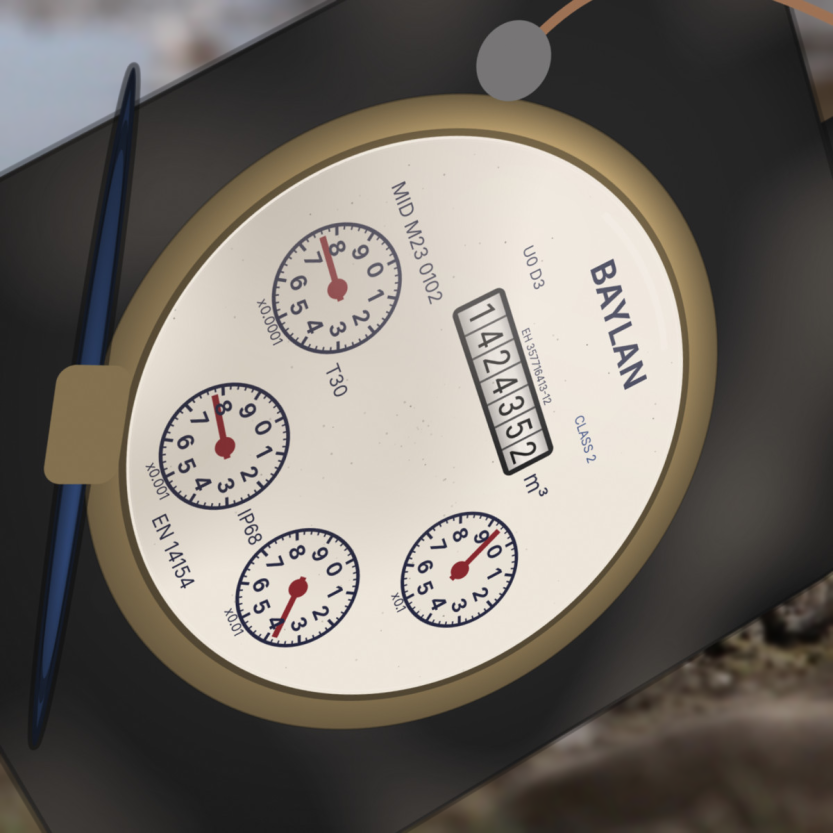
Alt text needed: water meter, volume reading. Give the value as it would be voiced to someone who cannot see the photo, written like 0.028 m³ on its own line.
1424351.9377 m³
